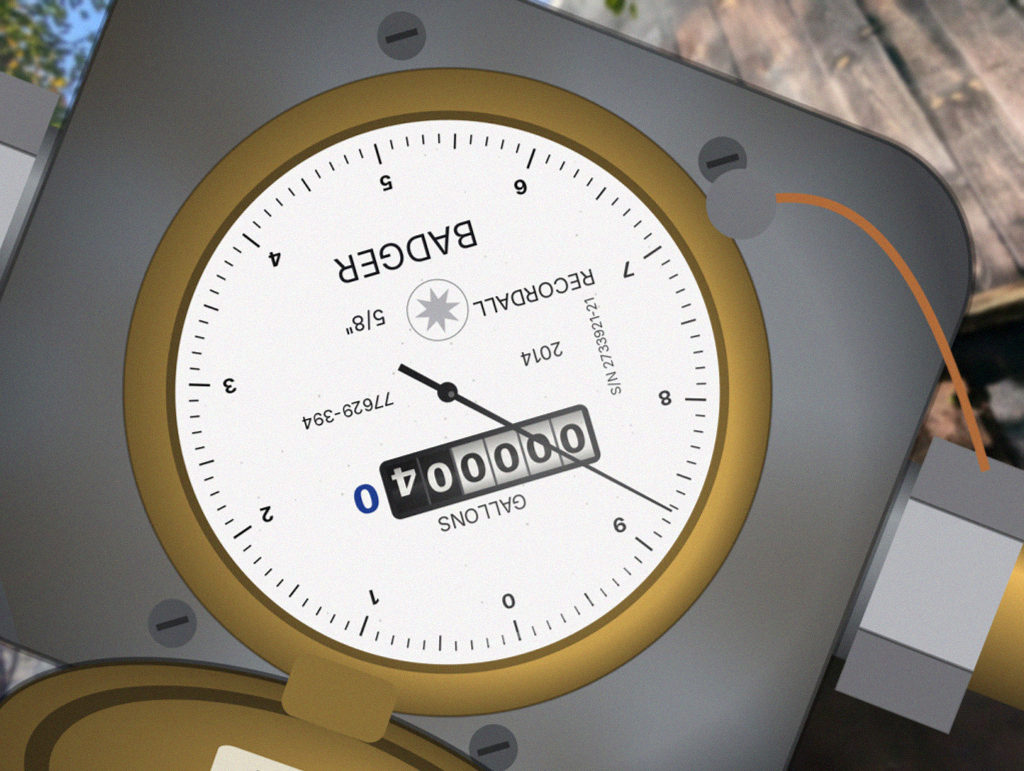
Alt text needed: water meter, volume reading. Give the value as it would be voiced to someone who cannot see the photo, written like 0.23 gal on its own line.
38.7 gal
